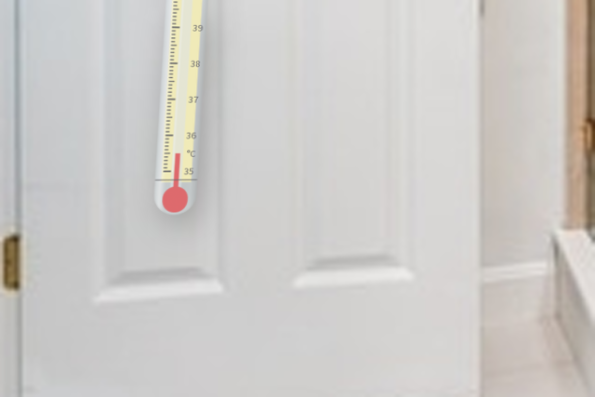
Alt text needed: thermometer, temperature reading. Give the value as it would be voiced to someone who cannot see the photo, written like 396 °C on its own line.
35.5 °C
